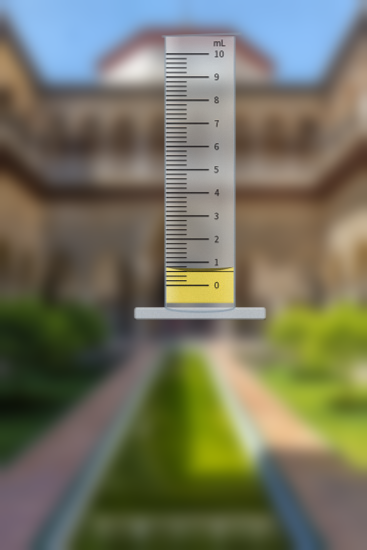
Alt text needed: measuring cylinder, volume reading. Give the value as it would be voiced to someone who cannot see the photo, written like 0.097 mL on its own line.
0.6 mL
